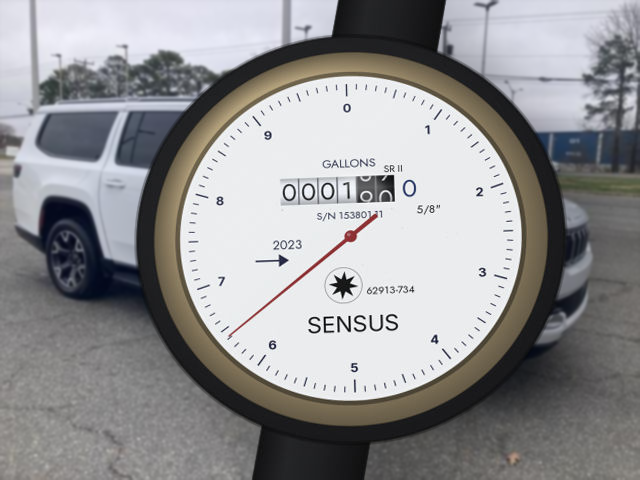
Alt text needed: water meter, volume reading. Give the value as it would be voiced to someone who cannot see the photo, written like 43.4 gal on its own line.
1896.4 gal
